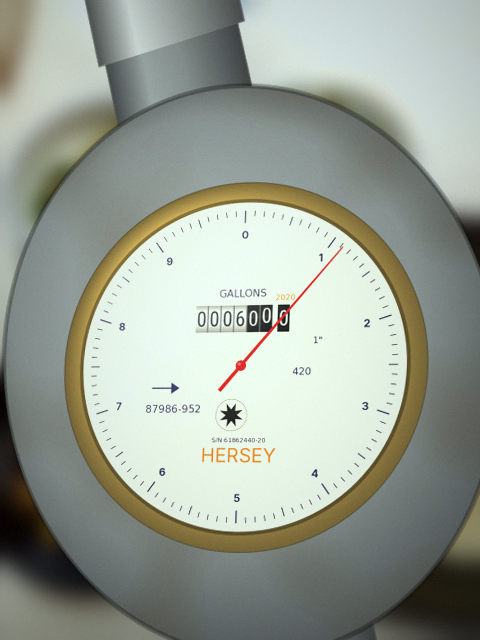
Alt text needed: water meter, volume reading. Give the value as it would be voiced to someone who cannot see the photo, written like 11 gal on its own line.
6001.1 gal
